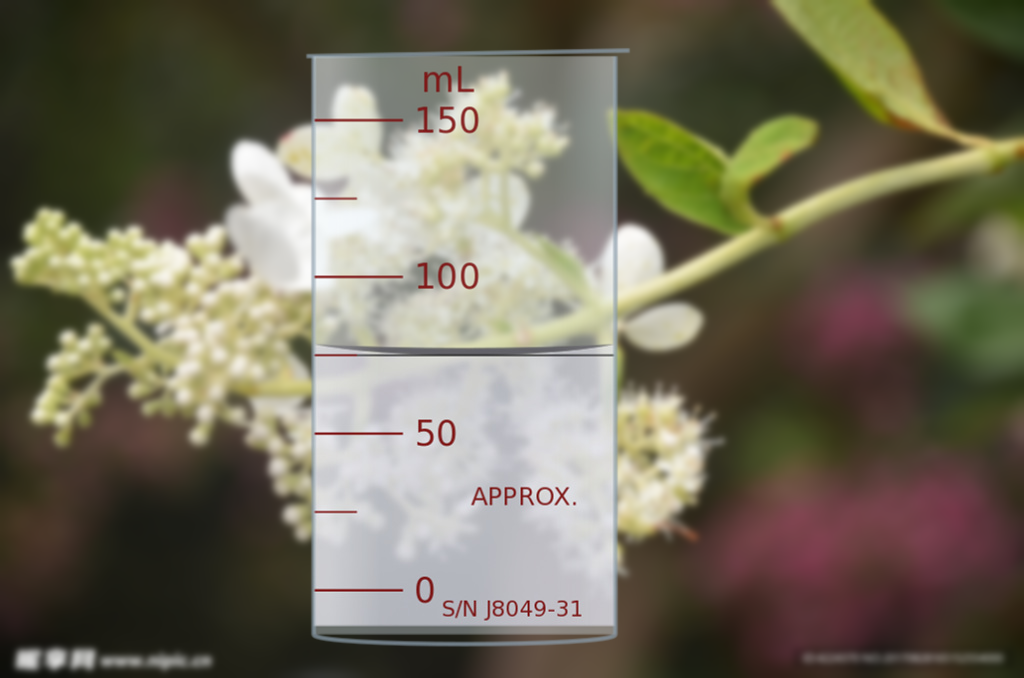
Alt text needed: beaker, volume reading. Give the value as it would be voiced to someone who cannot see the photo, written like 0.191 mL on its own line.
75 mL
